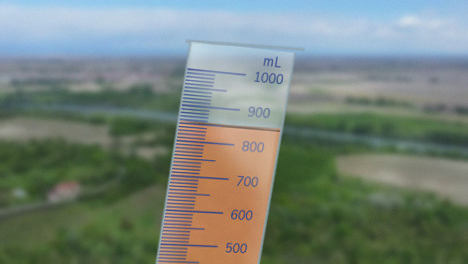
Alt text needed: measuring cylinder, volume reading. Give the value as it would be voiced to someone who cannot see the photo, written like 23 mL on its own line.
850 mL
